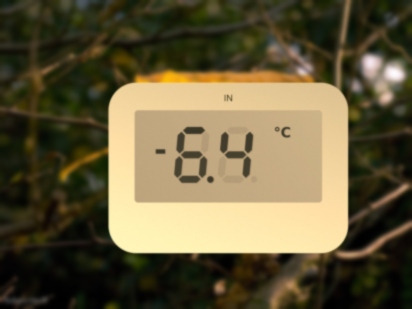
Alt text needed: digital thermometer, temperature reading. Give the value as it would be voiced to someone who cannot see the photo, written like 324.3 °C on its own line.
-6.4 °C
